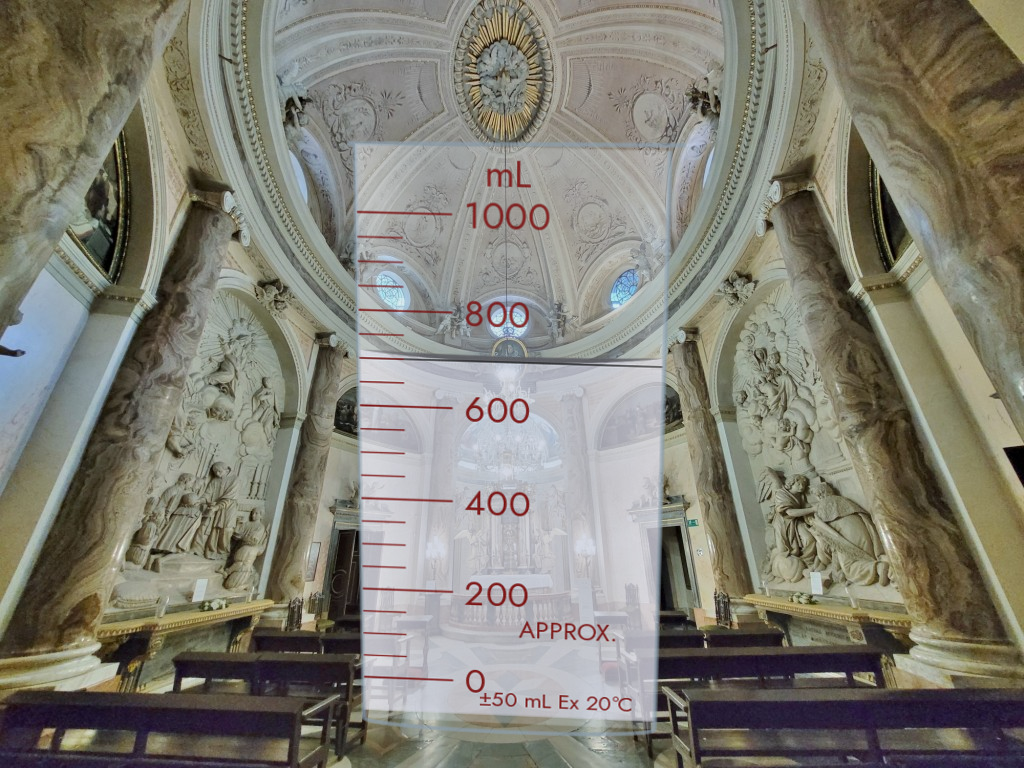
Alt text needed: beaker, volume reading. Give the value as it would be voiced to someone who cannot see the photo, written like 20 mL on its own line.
700 mL
